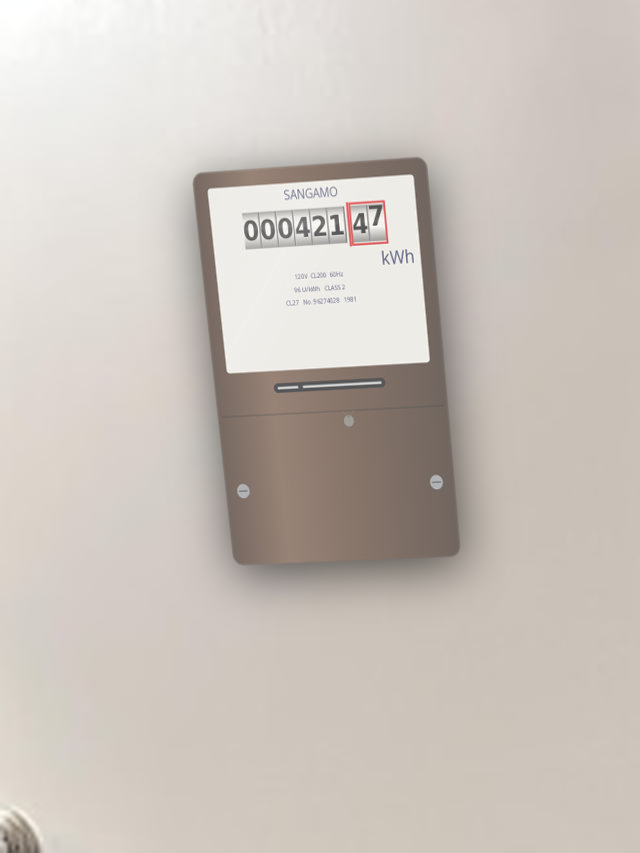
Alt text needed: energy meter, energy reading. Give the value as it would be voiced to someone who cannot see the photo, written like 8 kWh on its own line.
421.47 kWh
